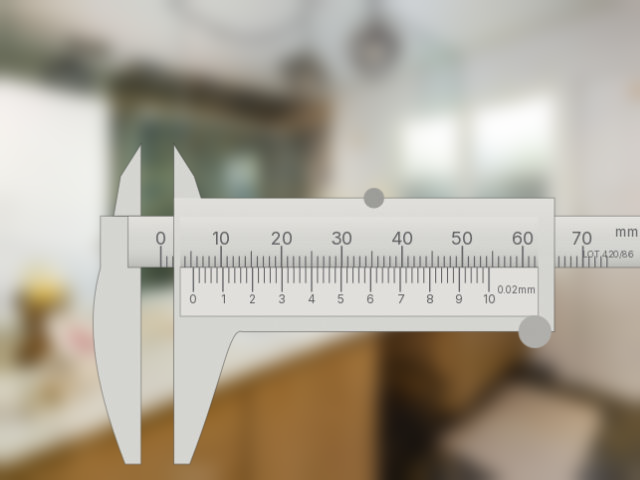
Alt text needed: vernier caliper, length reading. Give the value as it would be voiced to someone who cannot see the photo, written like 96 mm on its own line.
5.4 mm
